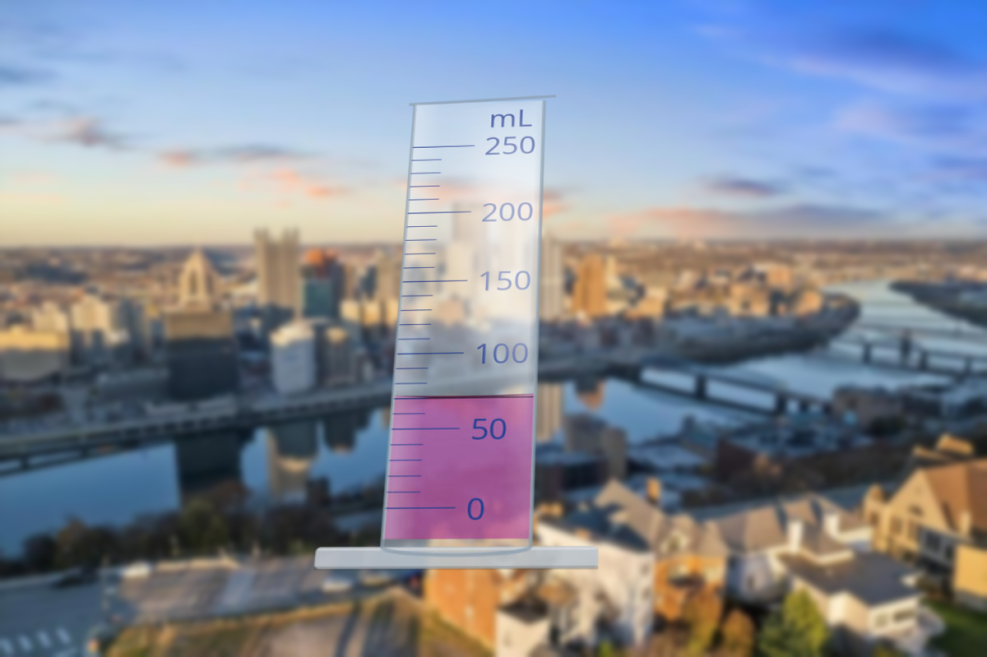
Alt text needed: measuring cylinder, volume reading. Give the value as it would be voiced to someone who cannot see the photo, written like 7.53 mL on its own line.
70 mL
